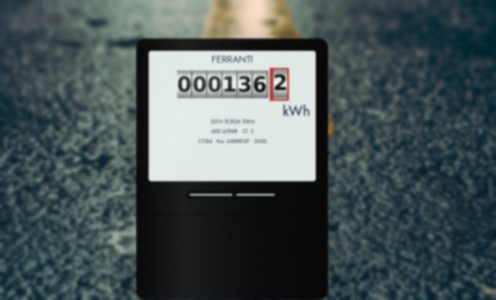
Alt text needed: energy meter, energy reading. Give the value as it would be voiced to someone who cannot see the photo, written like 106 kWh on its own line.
136.2 kWh
